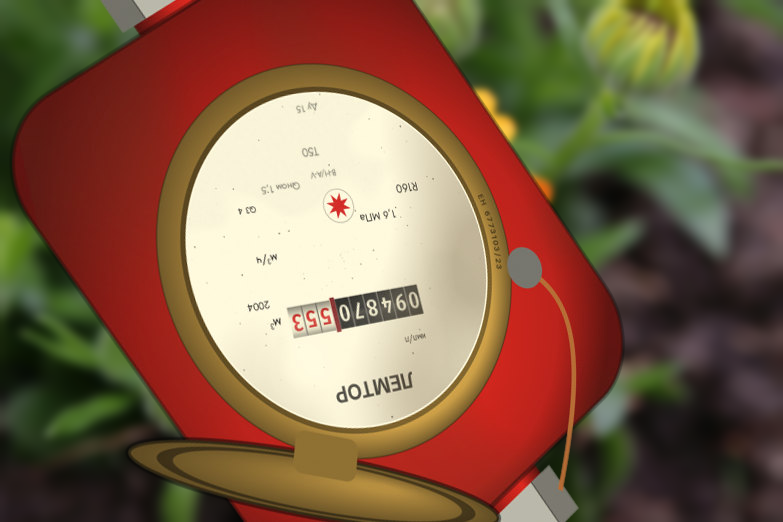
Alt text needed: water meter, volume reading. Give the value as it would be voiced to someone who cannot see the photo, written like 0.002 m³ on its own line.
94870.553 m³
